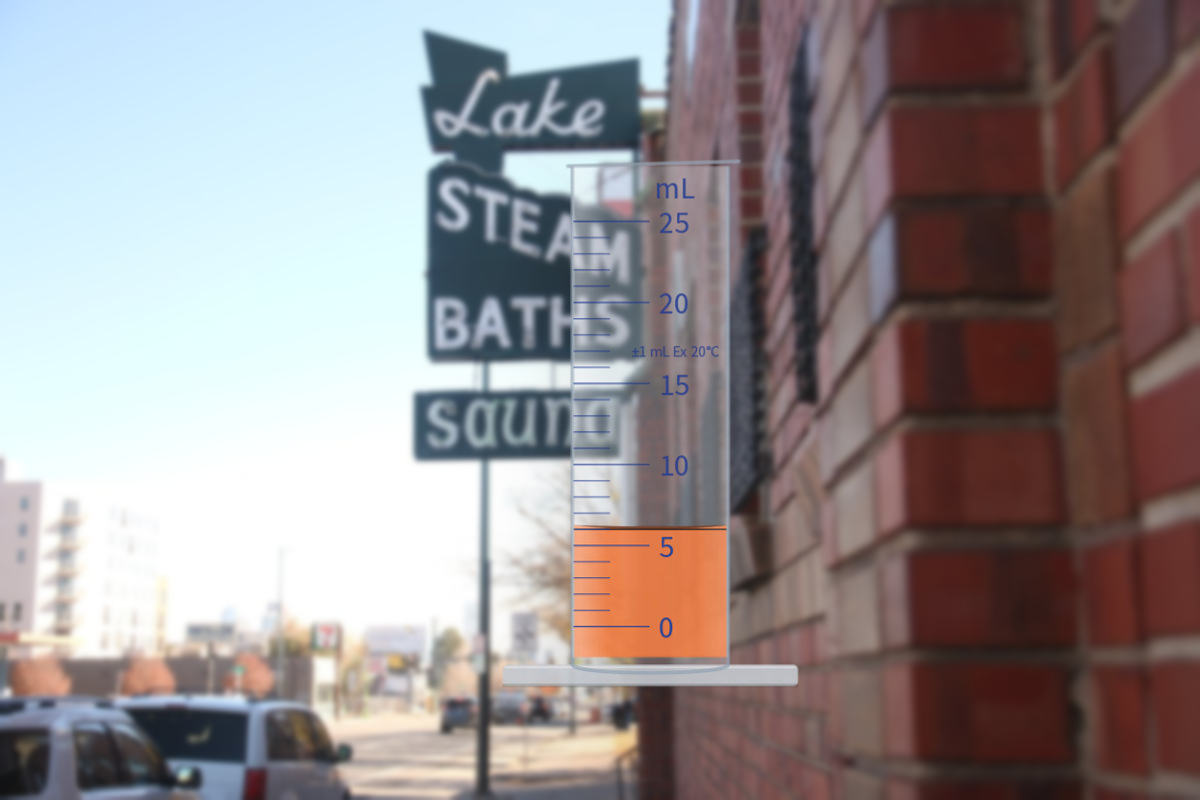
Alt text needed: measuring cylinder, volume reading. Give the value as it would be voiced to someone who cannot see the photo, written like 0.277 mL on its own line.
6 mL
